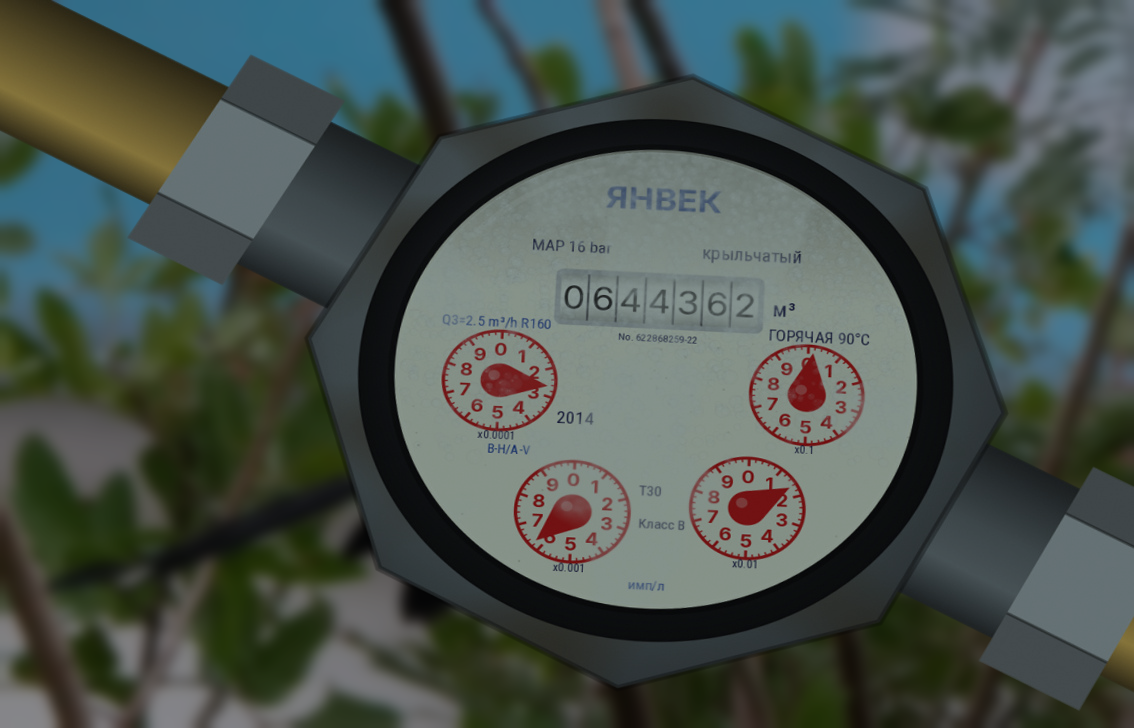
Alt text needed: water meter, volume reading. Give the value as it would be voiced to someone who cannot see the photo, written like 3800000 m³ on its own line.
644362.0162 m³
